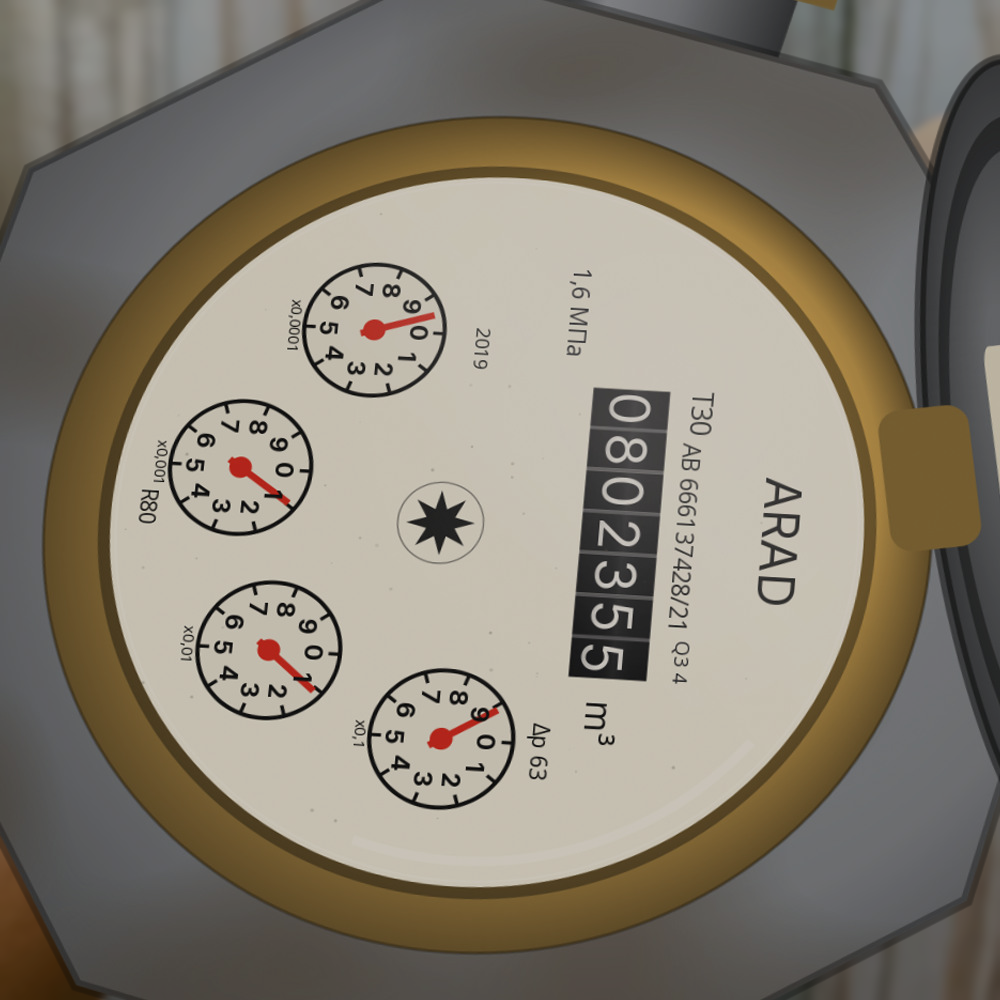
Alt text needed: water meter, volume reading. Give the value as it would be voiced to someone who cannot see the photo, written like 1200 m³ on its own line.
802354.9109 m³
